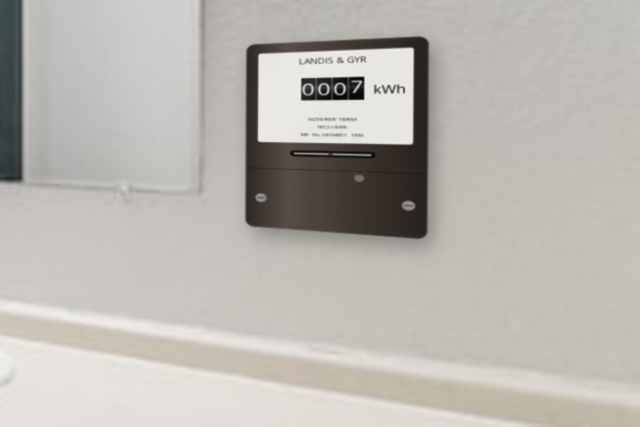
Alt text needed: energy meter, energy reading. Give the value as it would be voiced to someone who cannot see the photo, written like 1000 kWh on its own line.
7 kWh
